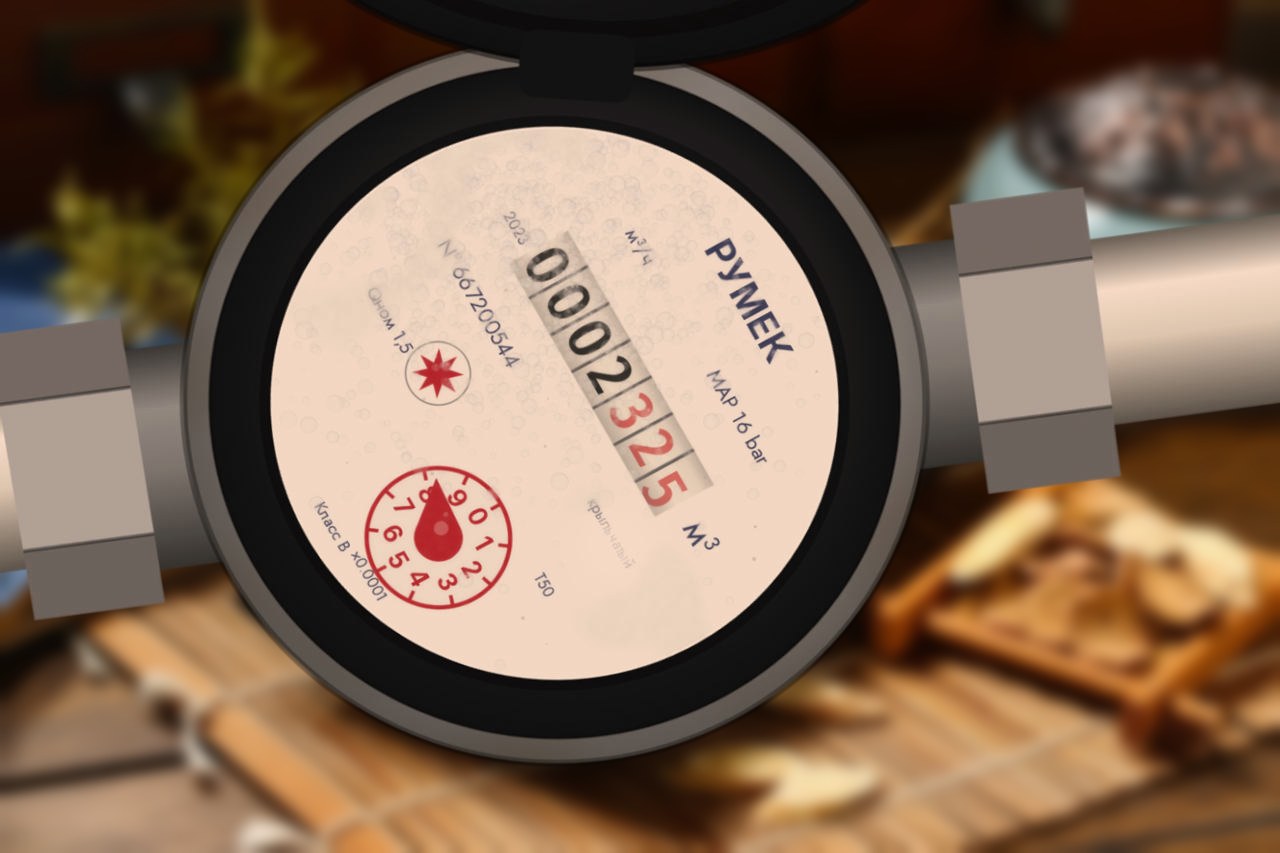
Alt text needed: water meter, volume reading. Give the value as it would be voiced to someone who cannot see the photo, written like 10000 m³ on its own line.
2.3248 m³
